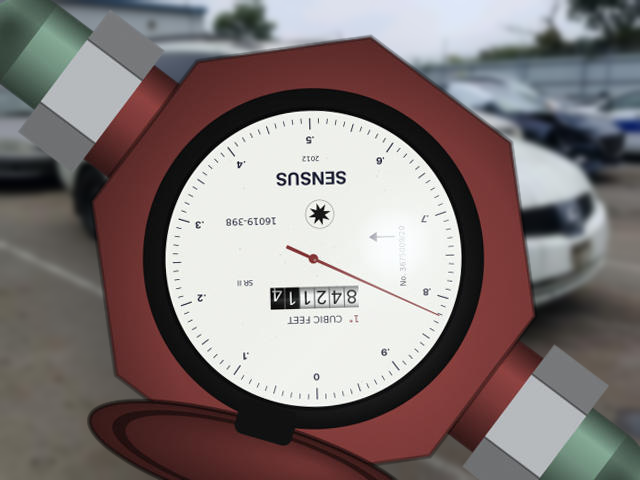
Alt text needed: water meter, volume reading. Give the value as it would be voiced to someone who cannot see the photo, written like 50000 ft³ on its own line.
842113.82 ft³
